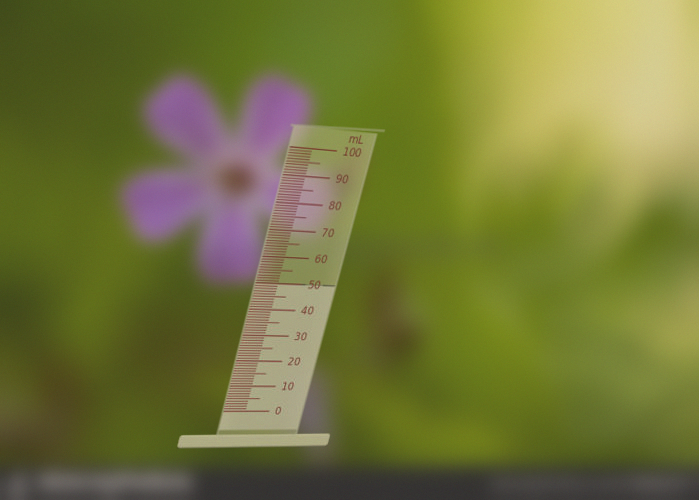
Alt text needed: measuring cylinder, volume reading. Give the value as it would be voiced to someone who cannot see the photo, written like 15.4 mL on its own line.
50 mL
